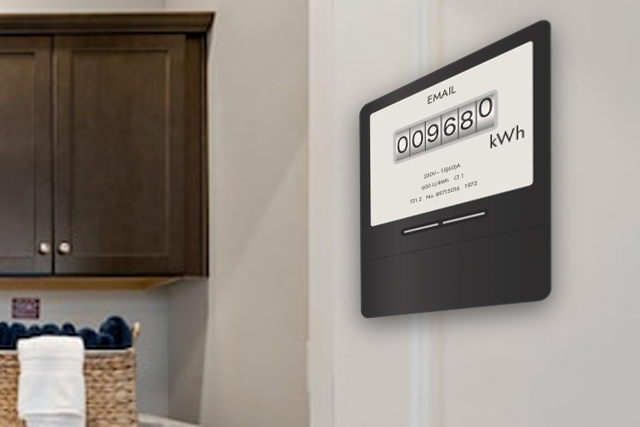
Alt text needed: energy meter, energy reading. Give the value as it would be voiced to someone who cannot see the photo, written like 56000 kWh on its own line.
9680 kWh
